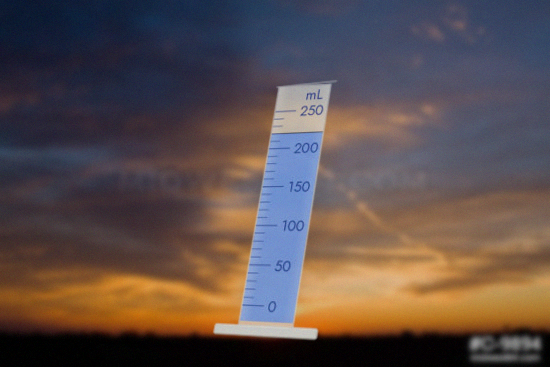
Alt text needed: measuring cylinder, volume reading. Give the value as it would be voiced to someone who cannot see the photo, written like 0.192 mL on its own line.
220 mL
